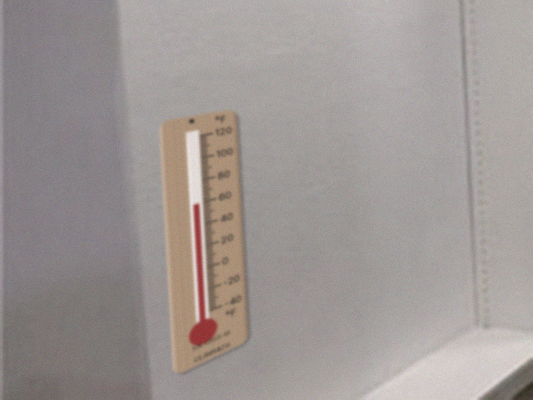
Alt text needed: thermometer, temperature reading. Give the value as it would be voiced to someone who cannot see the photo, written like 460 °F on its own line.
60 °F
